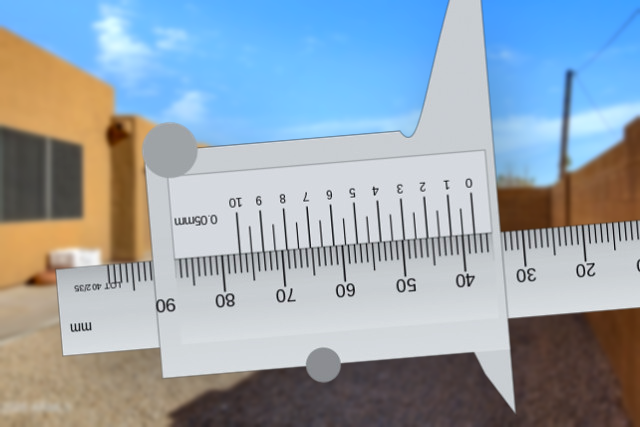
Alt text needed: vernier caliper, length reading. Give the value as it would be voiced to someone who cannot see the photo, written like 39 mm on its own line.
38.0 mm
